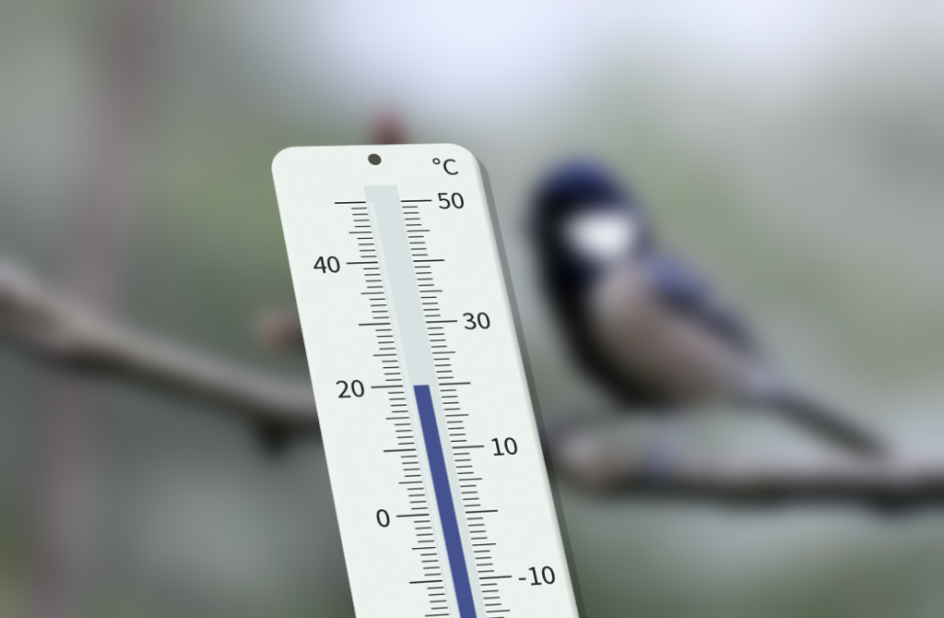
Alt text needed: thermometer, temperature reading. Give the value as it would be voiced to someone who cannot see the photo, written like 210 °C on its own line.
20 °C
